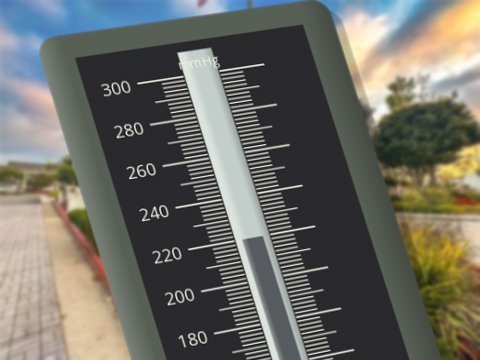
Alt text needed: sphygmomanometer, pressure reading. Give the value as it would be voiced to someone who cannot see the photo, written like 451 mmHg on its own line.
220 mmHg
